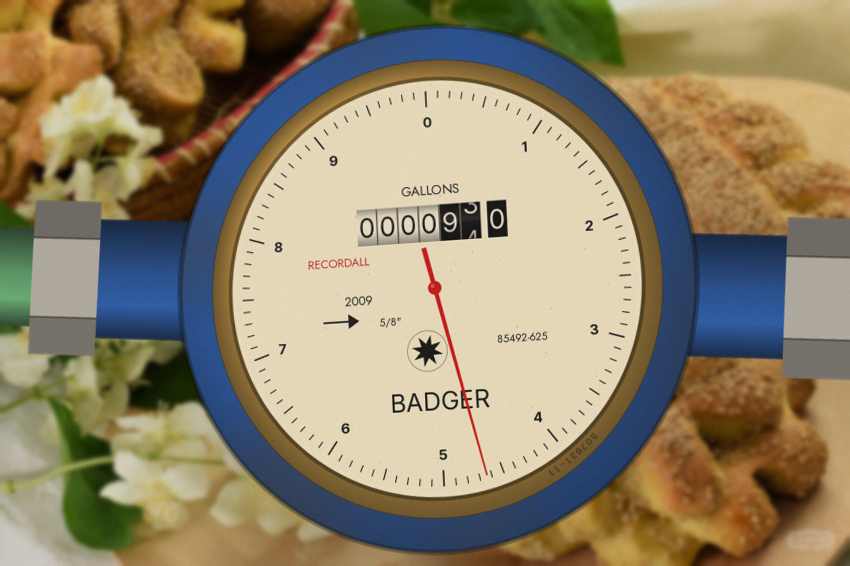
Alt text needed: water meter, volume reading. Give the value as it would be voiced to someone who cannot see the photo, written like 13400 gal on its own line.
934.6 gal
